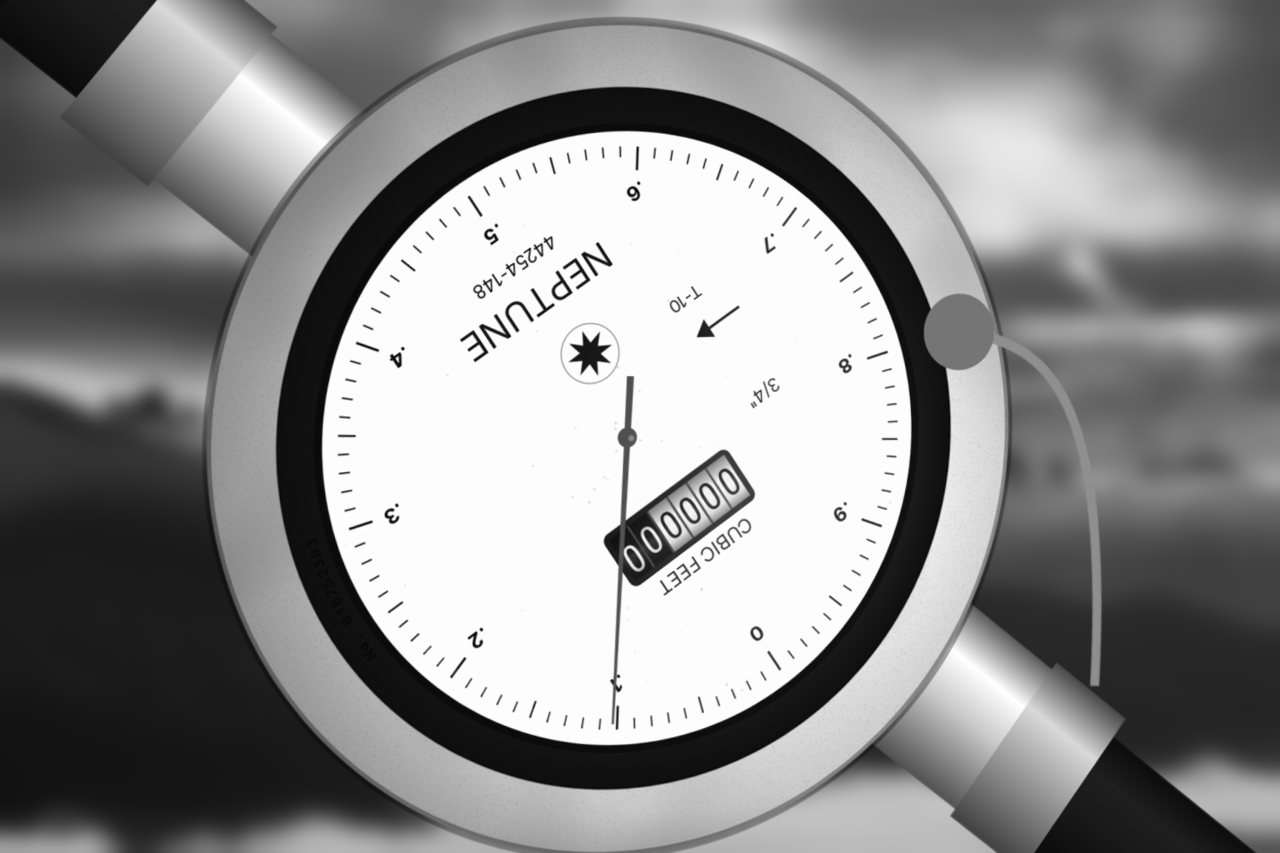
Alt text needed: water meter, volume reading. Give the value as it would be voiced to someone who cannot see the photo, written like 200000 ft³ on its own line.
0.10 ft³
